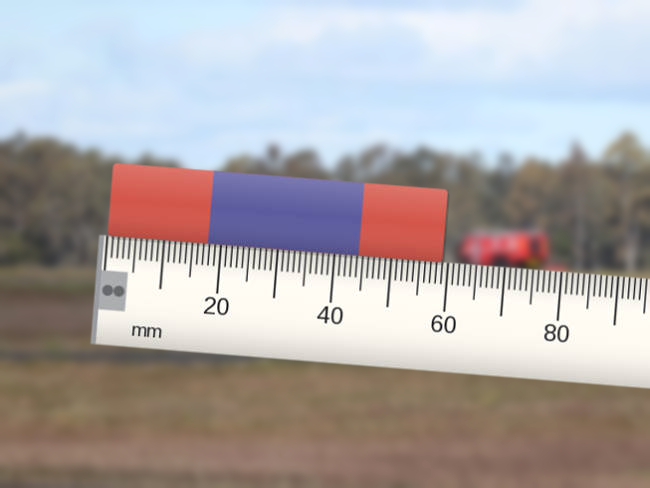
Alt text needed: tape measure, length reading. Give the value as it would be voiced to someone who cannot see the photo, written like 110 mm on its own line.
59 mm
